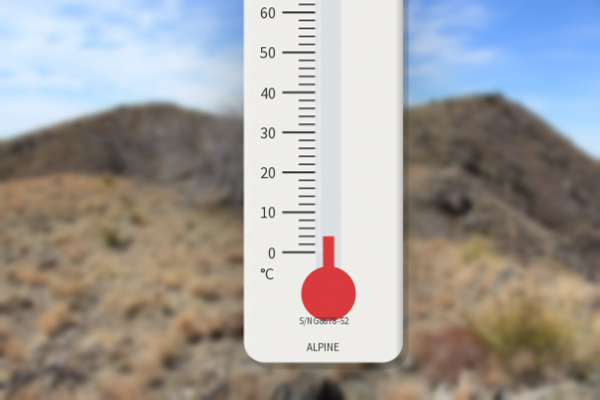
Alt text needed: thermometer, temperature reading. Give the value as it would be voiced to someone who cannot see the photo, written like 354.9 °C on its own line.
4 °C
